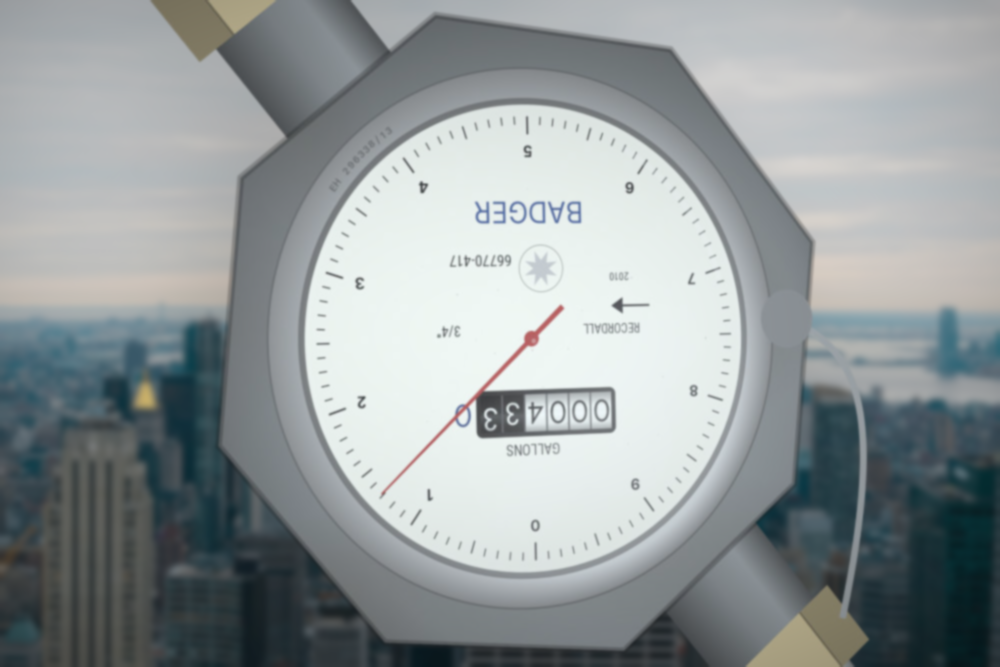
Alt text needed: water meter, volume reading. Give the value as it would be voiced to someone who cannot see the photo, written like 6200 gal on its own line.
4331.3 gal
